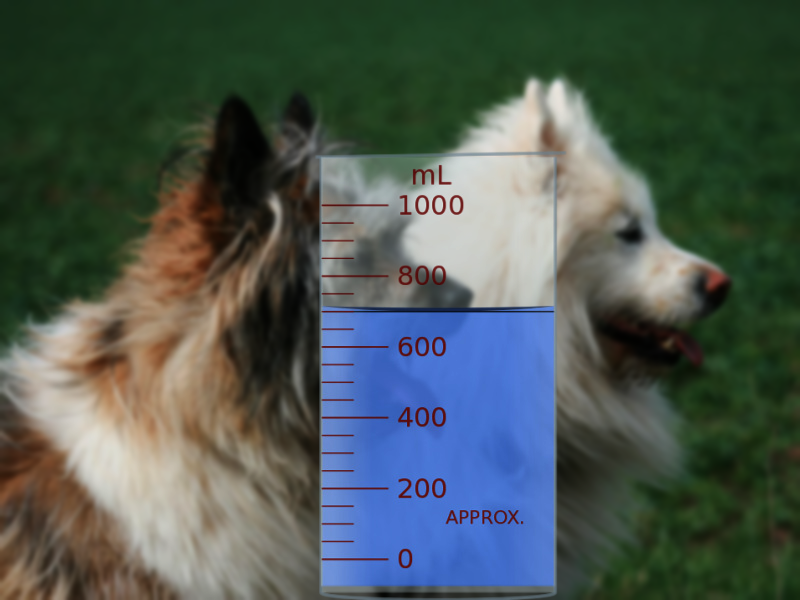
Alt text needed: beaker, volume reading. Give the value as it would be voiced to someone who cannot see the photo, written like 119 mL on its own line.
700 mL
